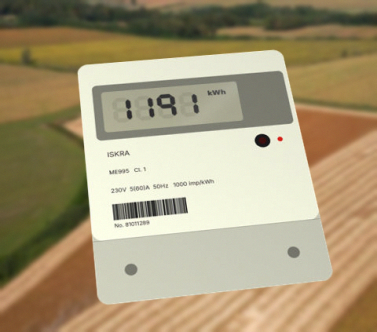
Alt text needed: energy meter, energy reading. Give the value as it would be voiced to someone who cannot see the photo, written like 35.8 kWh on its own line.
1191 kWh
